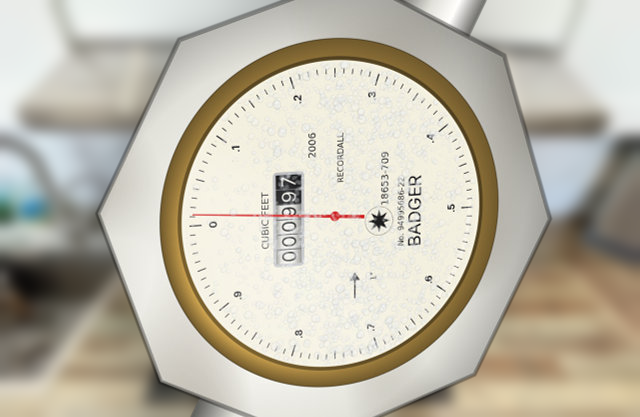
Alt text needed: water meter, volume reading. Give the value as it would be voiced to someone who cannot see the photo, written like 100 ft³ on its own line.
997.01 ft³
